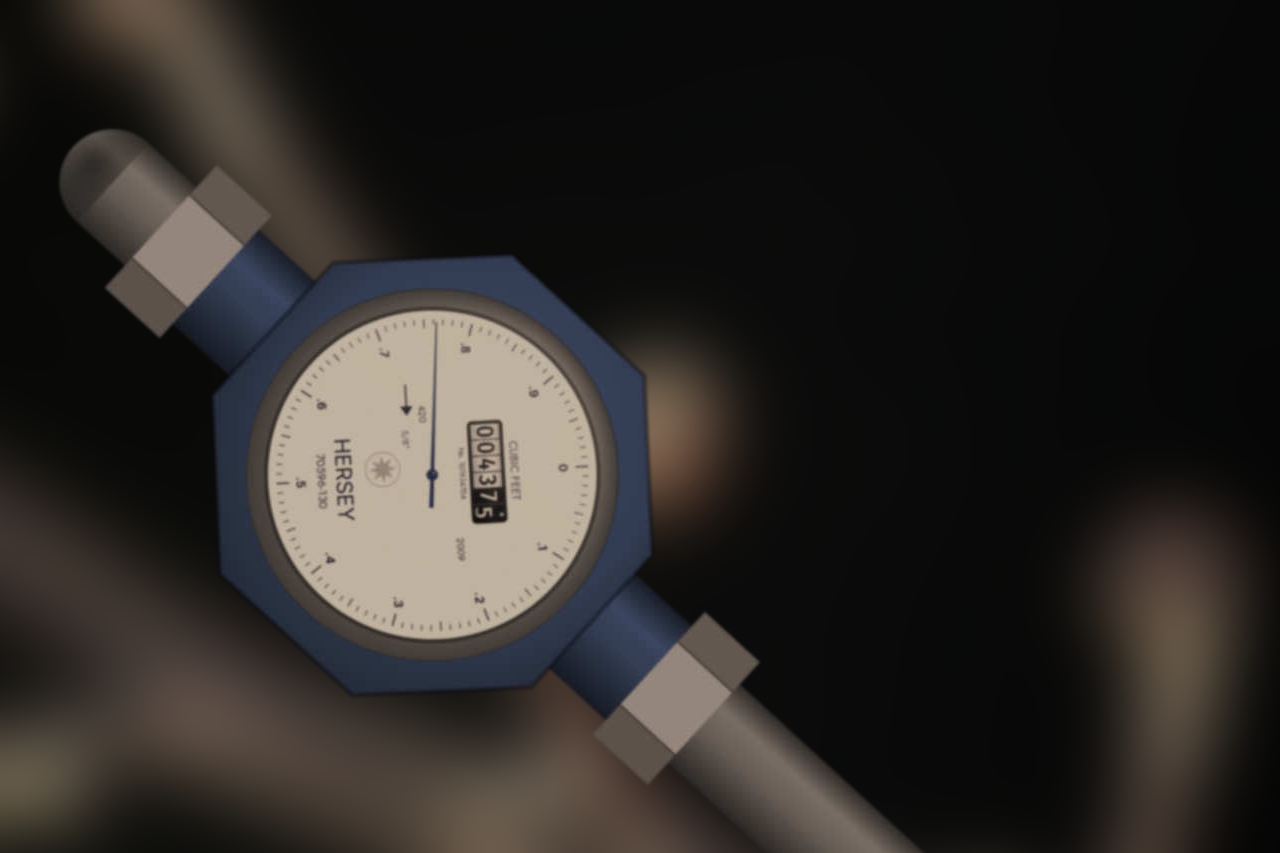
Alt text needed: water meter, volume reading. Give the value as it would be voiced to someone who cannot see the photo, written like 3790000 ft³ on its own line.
4374.76 ft³
